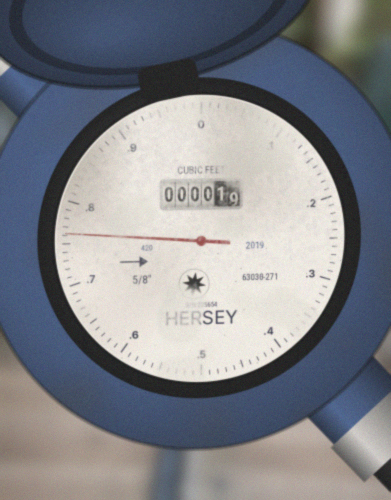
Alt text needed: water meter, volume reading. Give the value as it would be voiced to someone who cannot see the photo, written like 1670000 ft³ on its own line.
18.76 ft³
